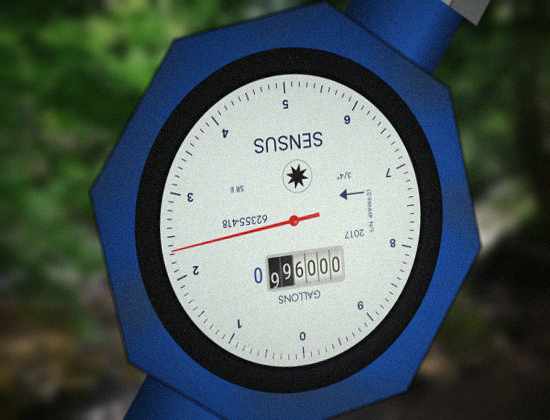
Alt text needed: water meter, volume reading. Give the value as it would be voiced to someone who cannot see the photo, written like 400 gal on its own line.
9662.3 gal
